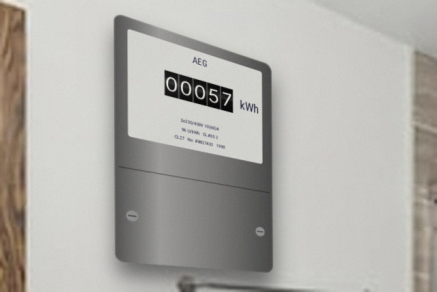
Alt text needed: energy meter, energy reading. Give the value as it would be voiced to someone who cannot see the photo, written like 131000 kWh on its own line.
57 kWh
